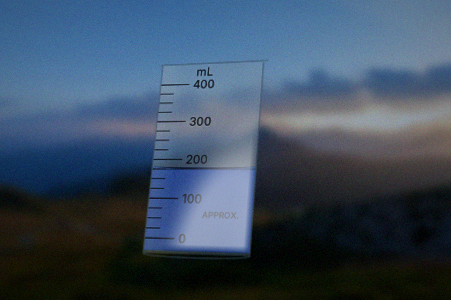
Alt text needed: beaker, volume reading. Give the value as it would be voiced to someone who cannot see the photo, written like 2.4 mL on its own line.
175 mL
